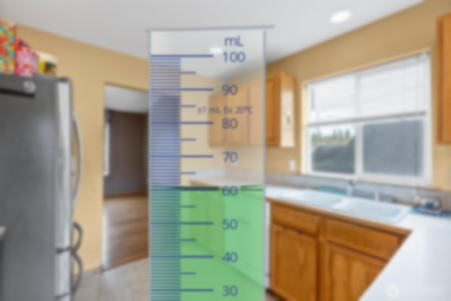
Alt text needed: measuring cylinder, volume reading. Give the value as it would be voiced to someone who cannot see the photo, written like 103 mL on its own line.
60 mL
